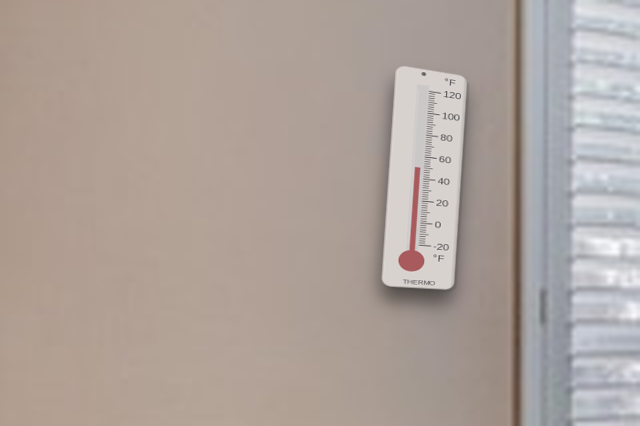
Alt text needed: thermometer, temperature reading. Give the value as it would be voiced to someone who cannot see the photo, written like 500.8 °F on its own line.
50 °F
